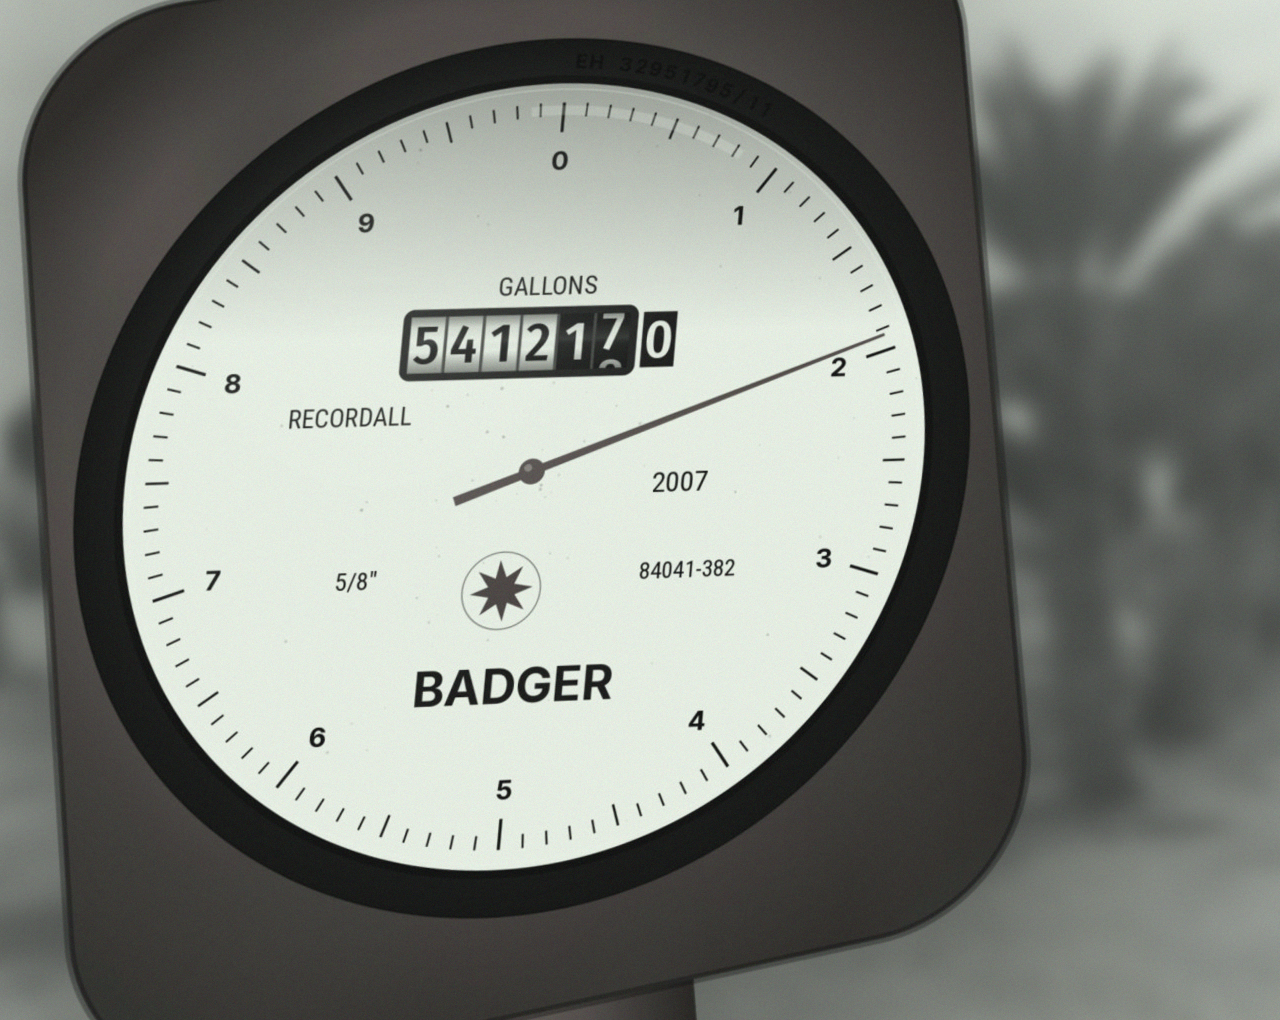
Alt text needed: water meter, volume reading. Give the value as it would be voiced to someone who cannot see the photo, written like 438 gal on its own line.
5412171.9 gal
